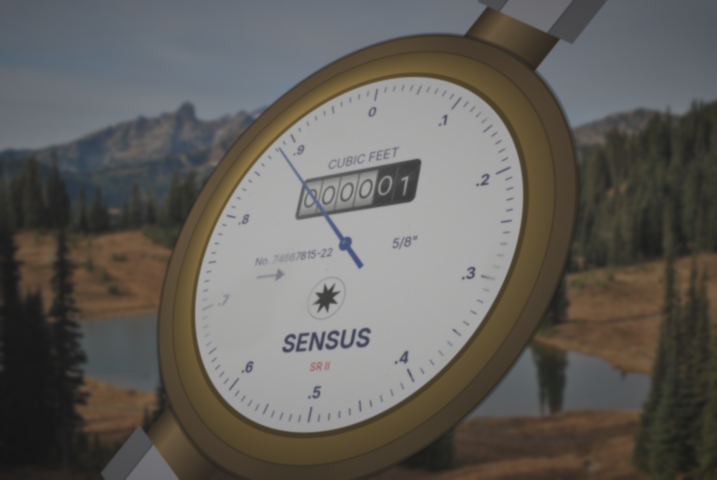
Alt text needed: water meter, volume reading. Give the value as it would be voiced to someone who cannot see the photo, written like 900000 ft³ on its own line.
0.88 ft³
